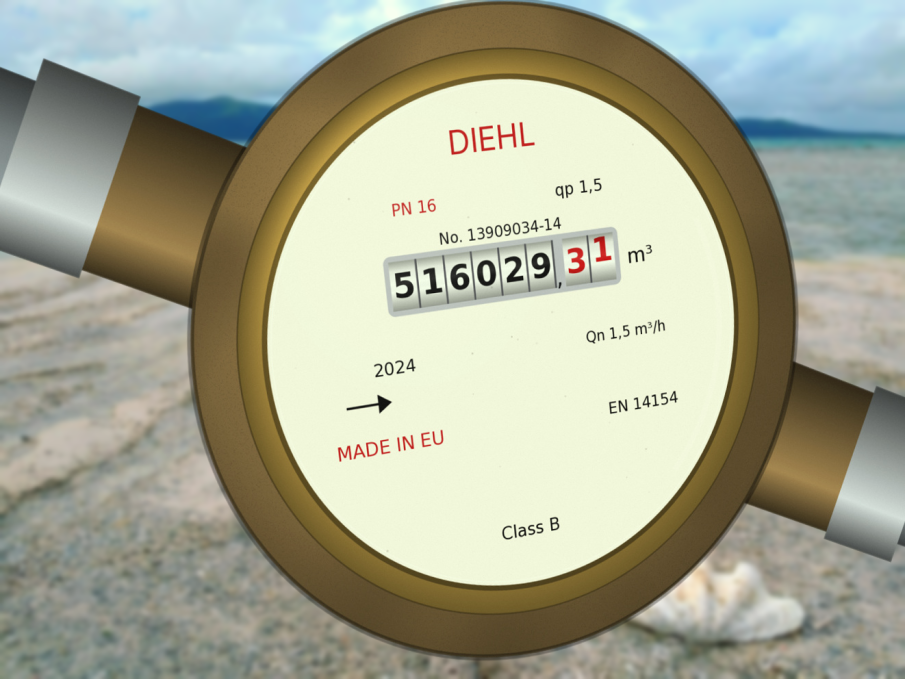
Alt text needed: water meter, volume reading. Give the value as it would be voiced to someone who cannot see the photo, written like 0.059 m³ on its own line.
516029.31 m³
